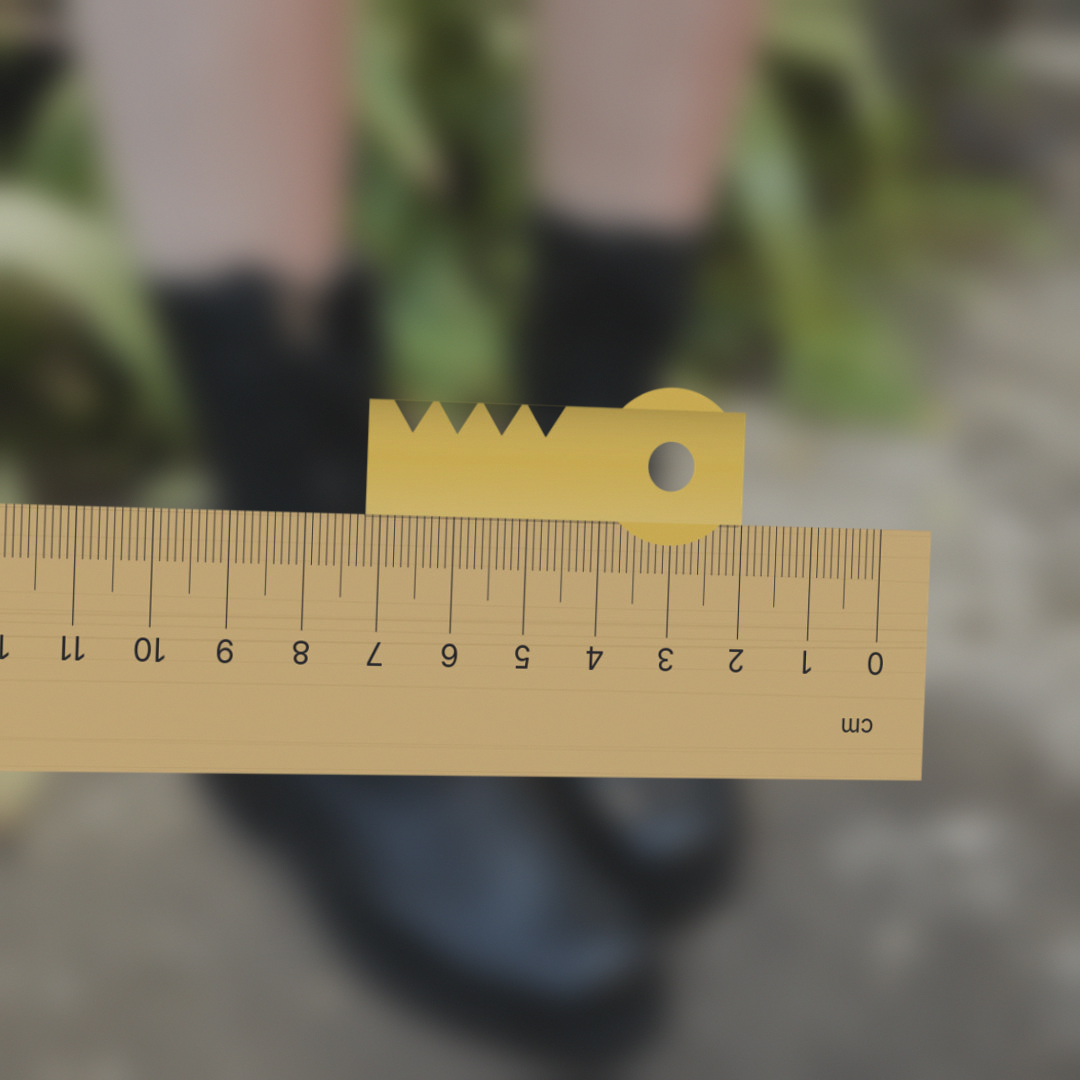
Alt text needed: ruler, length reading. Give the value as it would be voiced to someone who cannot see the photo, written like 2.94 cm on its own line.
5.2 cm
